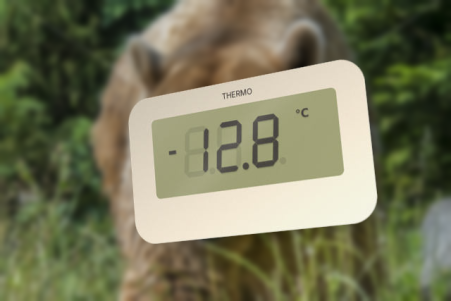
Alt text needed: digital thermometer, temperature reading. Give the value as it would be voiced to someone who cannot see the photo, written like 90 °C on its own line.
-12.8 °C
